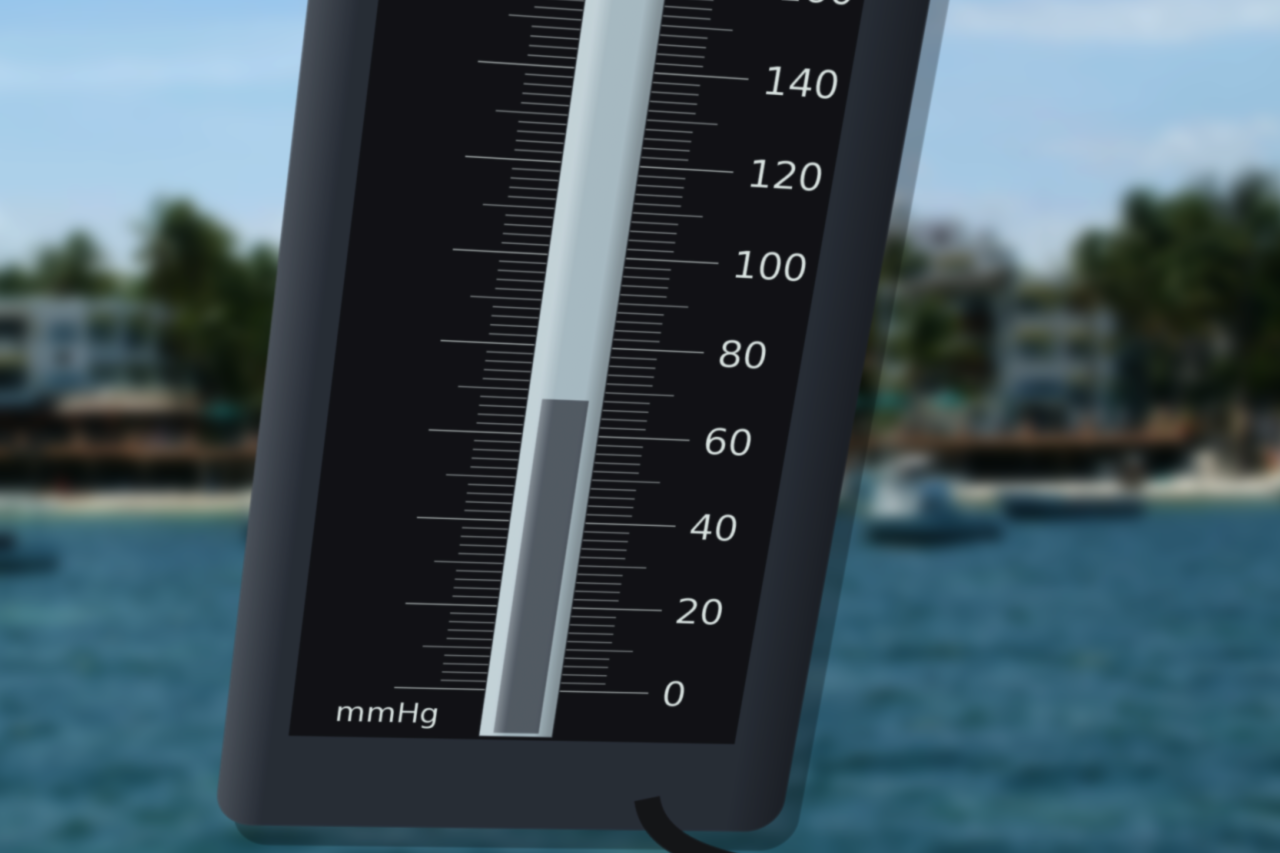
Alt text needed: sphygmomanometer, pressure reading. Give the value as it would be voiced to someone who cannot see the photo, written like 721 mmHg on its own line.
68 mmHg
